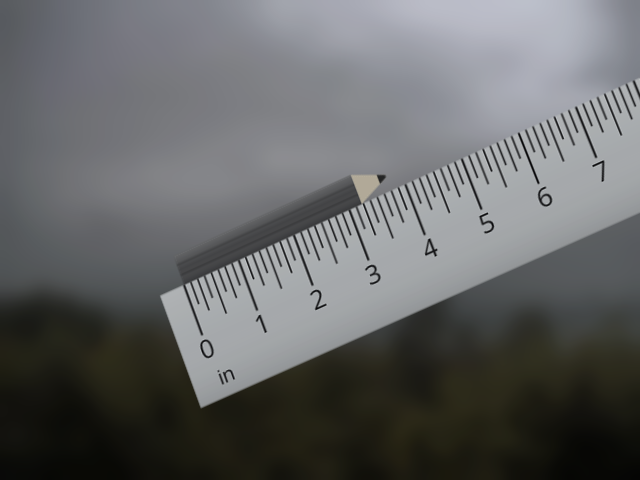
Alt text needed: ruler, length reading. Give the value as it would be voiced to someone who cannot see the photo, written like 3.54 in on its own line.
3.75 in
